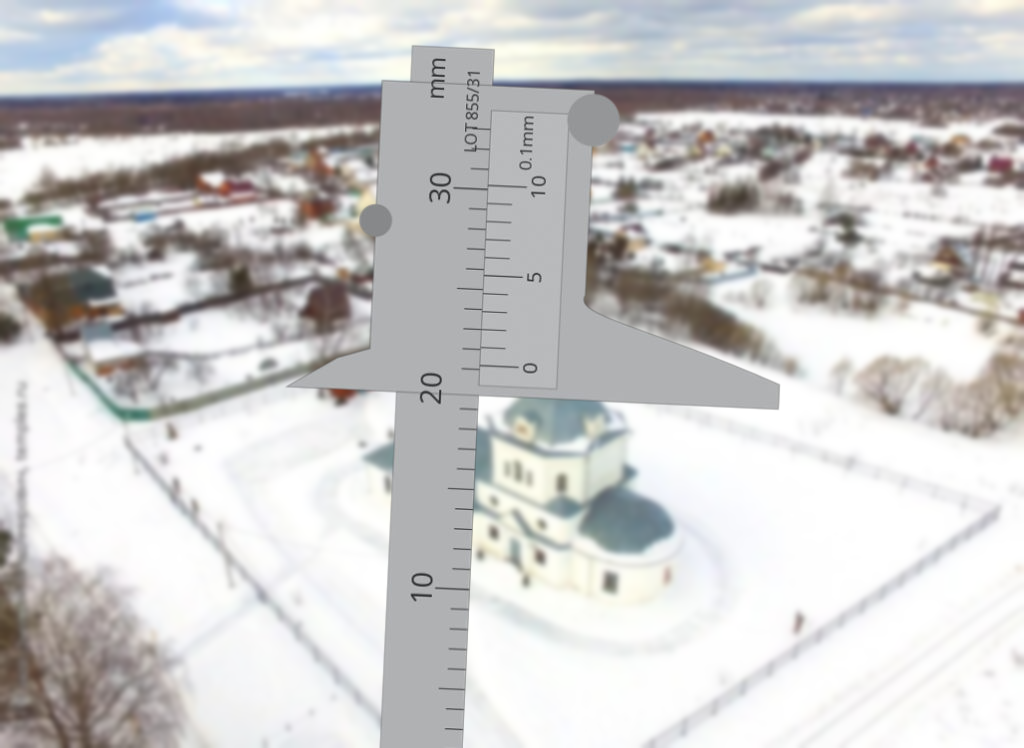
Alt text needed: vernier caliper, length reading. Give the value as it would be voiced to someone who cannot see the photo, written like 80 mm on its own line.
21.2 mm
